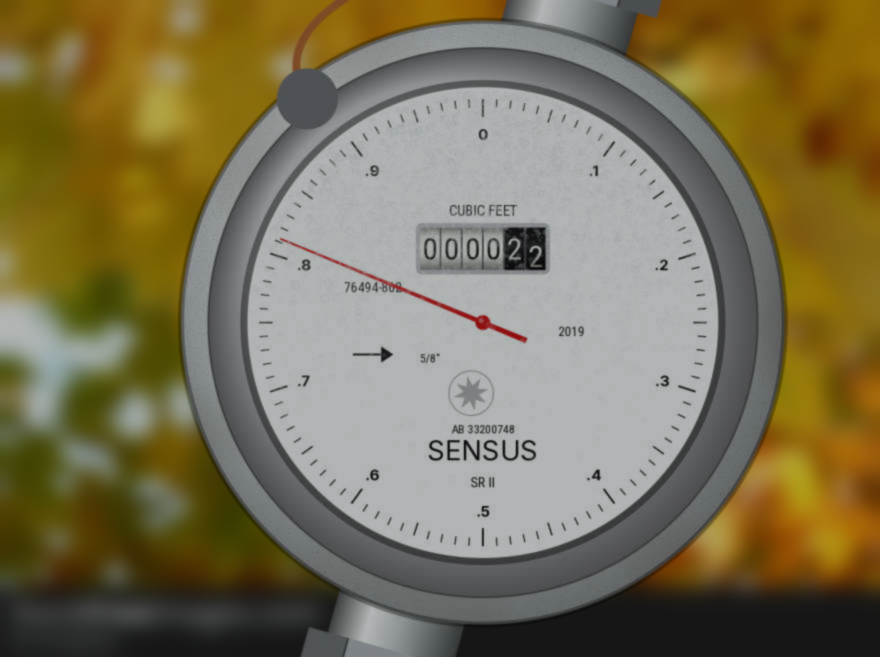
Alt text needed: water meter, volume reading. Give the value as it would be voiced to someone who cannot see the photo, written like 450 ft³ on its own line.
21.81 ft³
